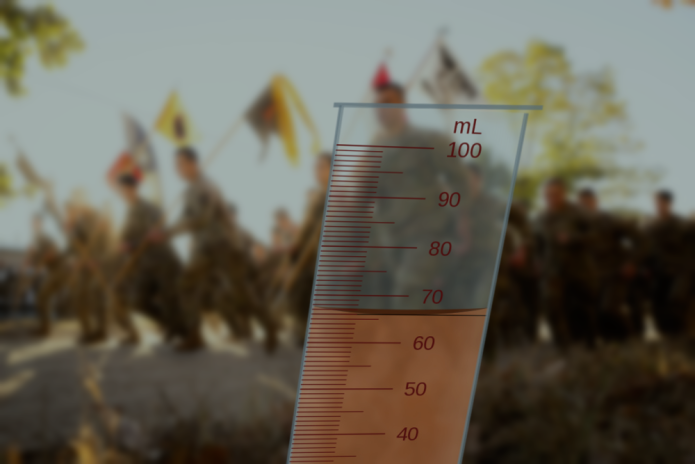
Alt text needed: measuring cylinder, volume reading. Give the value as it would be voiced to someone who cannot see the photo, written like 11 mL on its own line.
66 mL
